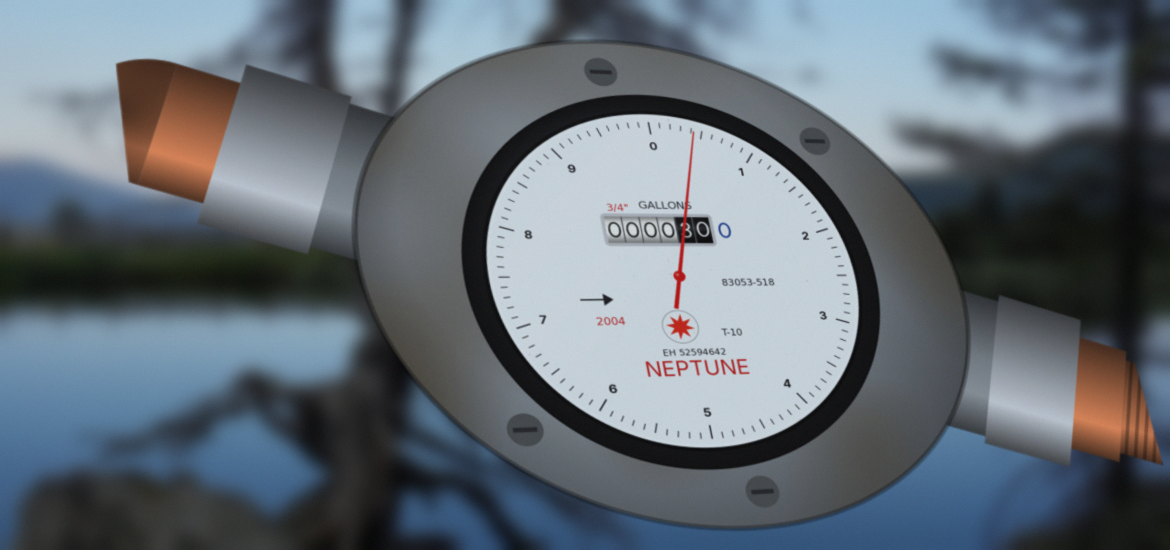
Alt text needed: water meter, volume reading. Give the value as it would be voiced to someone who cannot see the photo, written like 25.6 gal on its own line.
300.4 gal
